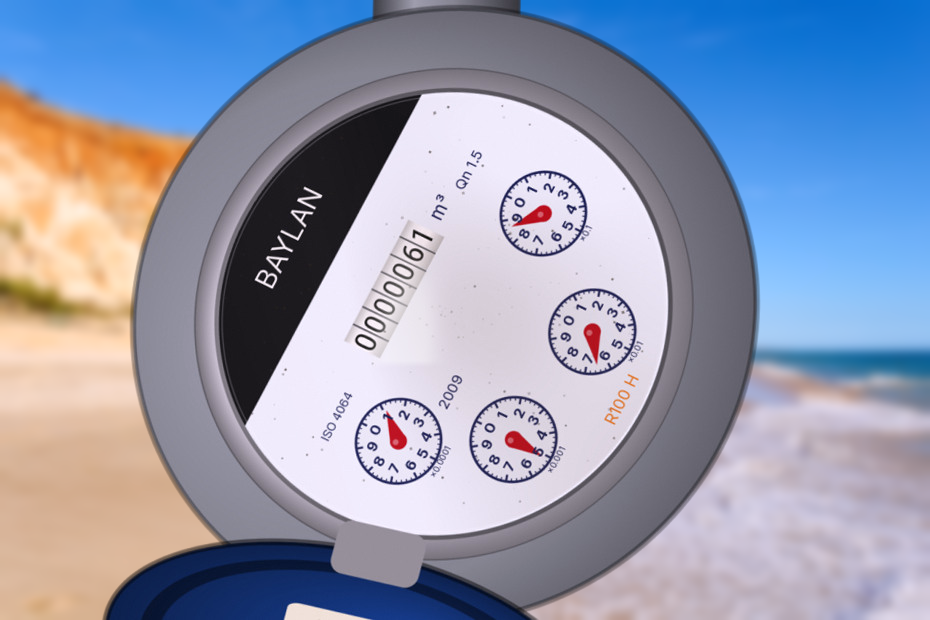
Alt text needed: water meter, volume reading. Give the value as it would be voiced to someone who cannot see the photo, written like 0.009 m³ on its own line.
61.8651 m³
